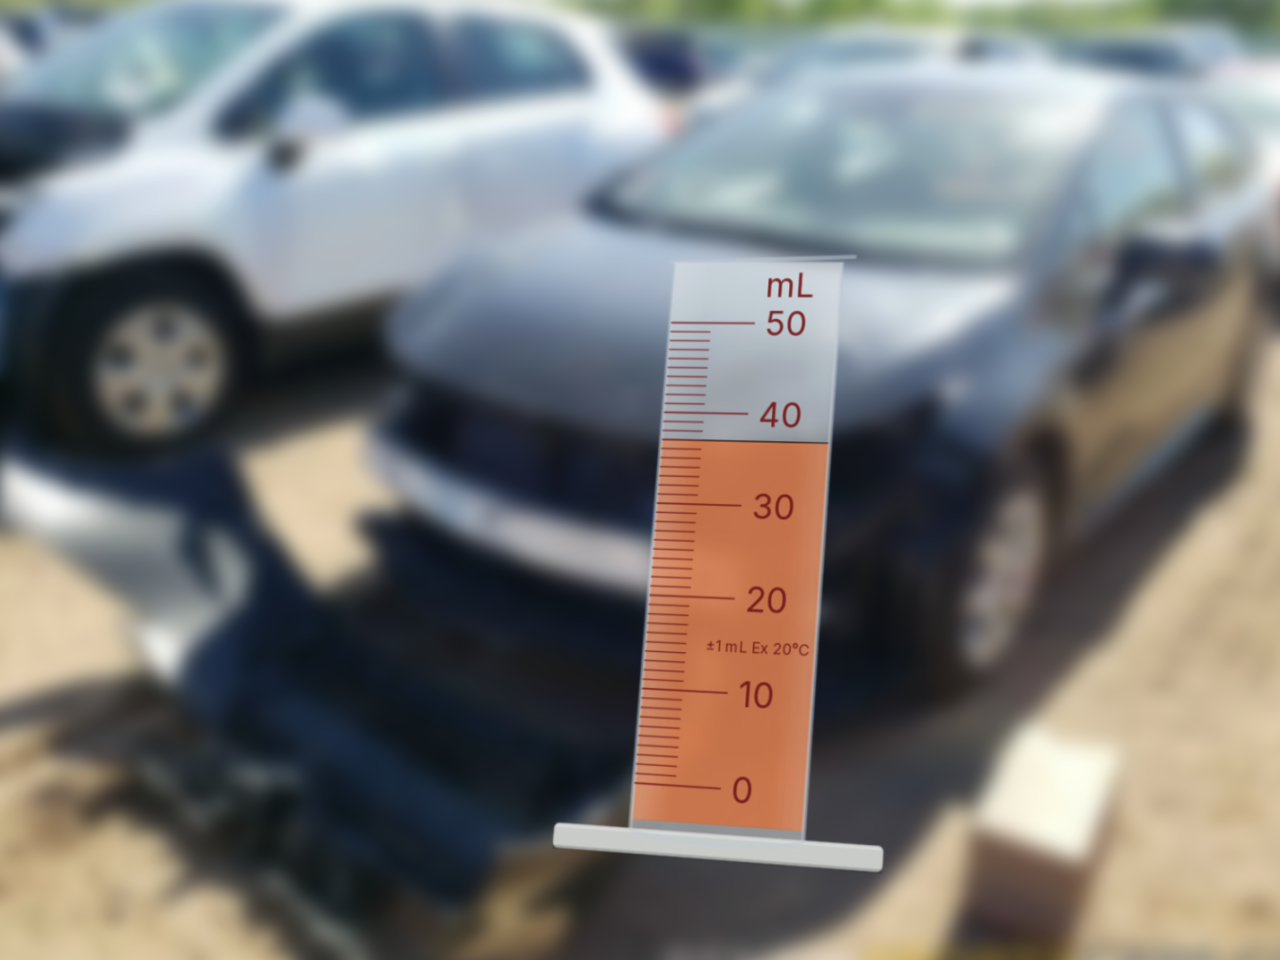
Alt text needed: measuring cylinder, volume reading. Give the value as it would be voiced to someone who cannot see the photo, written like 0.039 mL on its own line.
37 mL
